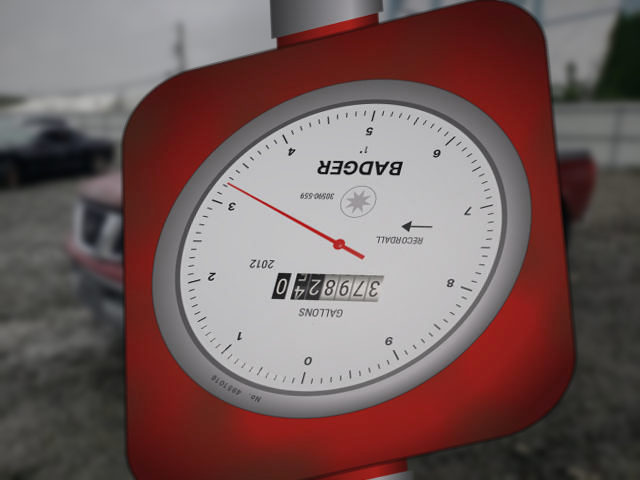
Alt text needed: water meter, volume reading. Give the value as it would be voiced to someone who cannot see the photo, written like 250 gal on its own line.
3798243.2 gal
